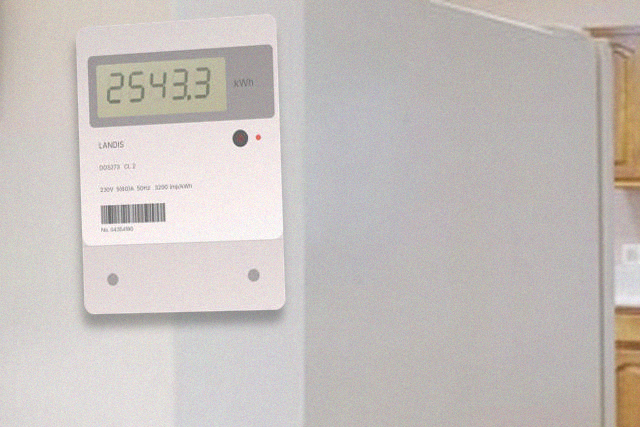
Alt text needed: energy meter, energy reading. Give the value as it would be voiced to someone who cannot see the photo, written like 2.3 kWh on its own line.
2543.3 kWh
